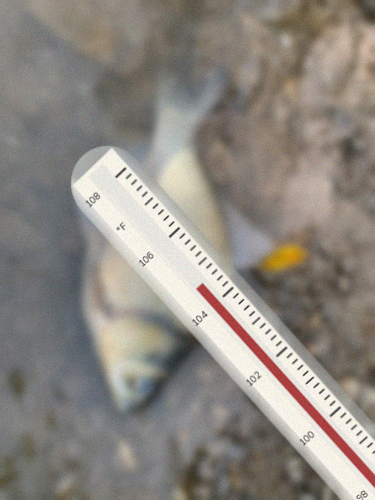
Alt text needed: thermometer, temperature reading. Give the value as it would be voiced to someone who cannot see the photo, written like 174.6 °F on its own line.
104.6 °F
